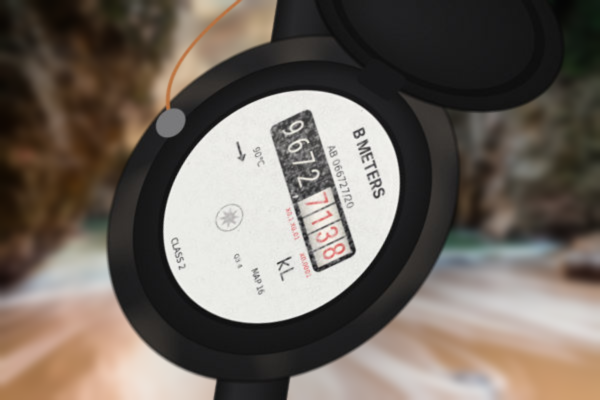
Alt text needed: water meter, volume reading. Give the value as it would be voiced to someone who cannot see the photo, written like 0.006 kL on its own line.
9672.7138 kL
